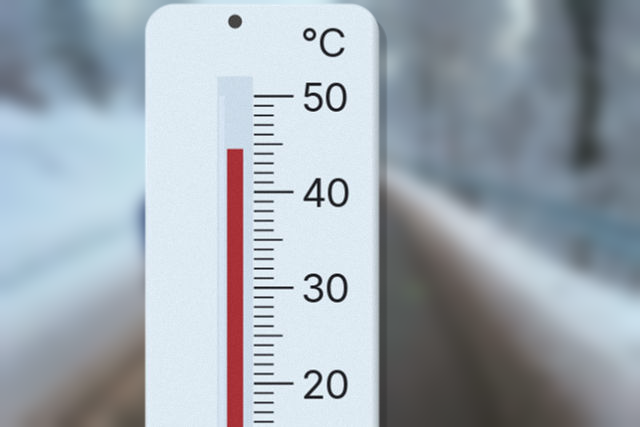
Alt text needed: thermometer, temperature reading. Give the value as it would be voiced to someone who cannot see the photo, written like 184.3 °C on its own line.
44.5 °C
